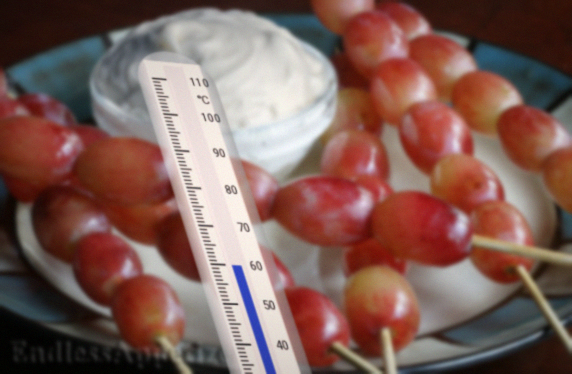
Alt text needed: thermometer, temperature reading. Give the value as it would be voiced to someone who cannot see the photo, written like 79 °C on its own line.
60 °C
